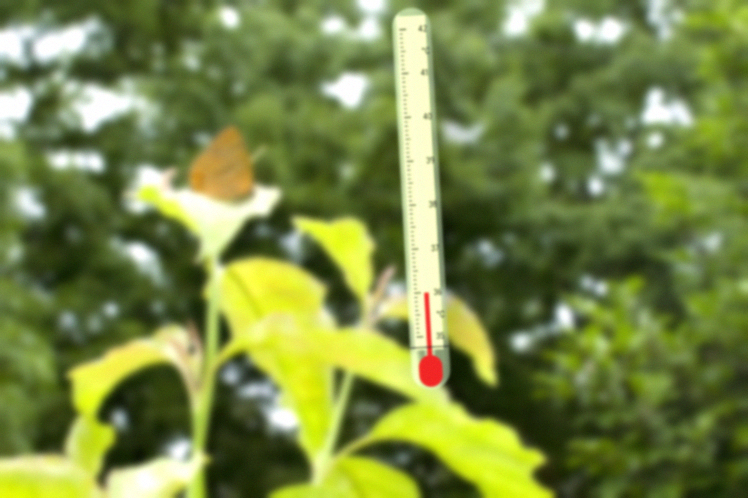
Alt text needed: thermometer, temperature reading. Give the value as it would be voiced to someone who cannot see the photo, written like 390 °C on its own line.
36 °C
